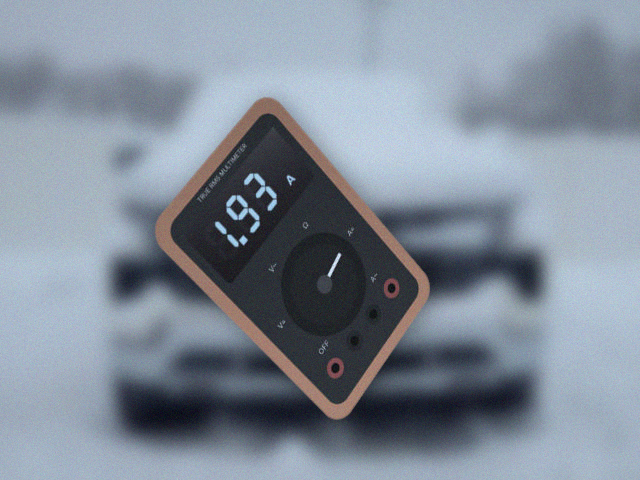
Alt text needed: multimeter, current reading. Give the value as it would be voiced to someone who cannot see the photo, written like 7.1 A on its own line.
1.93 A
